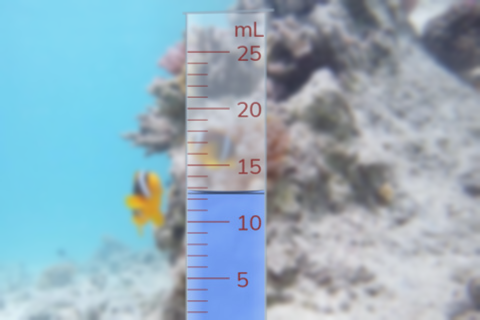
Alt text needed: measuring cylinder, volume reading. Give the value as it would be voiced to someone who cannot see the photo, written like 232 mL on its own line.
12.5 mL
